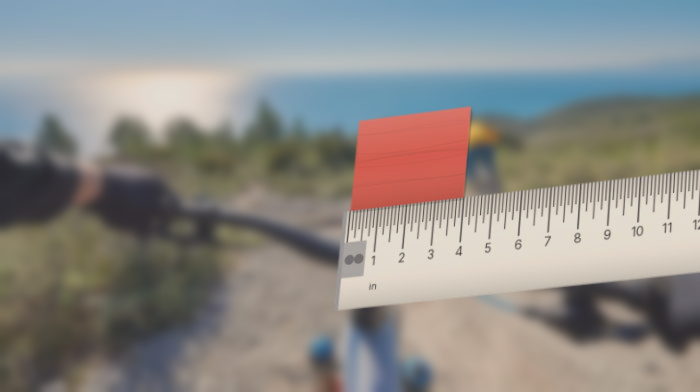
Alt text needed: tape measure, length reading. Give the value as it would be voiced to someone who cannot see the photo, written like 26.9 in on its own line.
4 in
